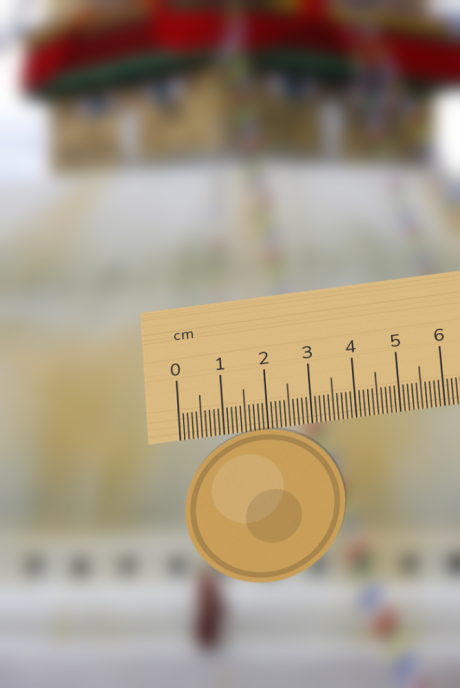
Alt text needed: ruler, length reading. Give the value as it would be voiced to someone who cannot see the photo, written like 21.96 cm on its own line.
3.6 cm
